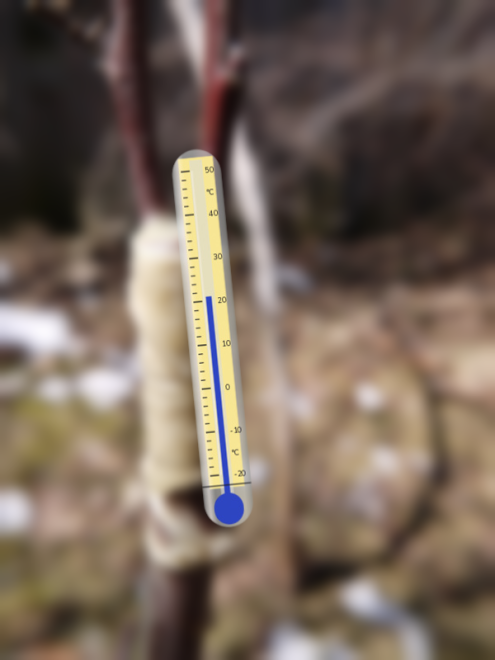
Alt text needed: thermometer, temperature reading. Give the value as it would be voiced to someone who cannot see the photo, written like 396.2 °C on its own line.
21 °C
